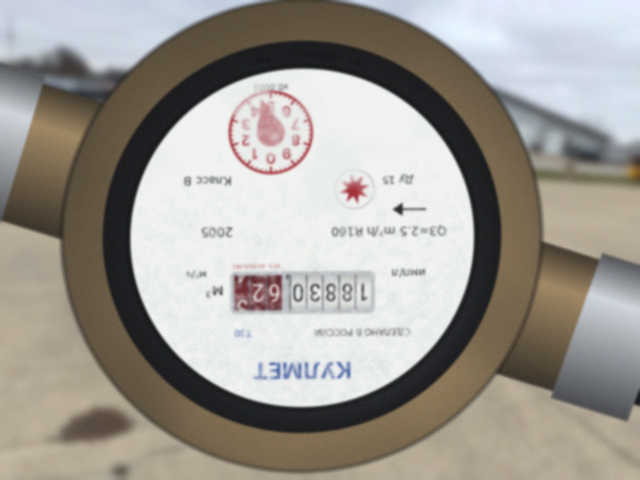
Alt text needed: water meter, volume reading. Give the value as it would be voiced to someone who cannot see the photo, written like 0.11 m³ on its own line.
18830.6234 m³
